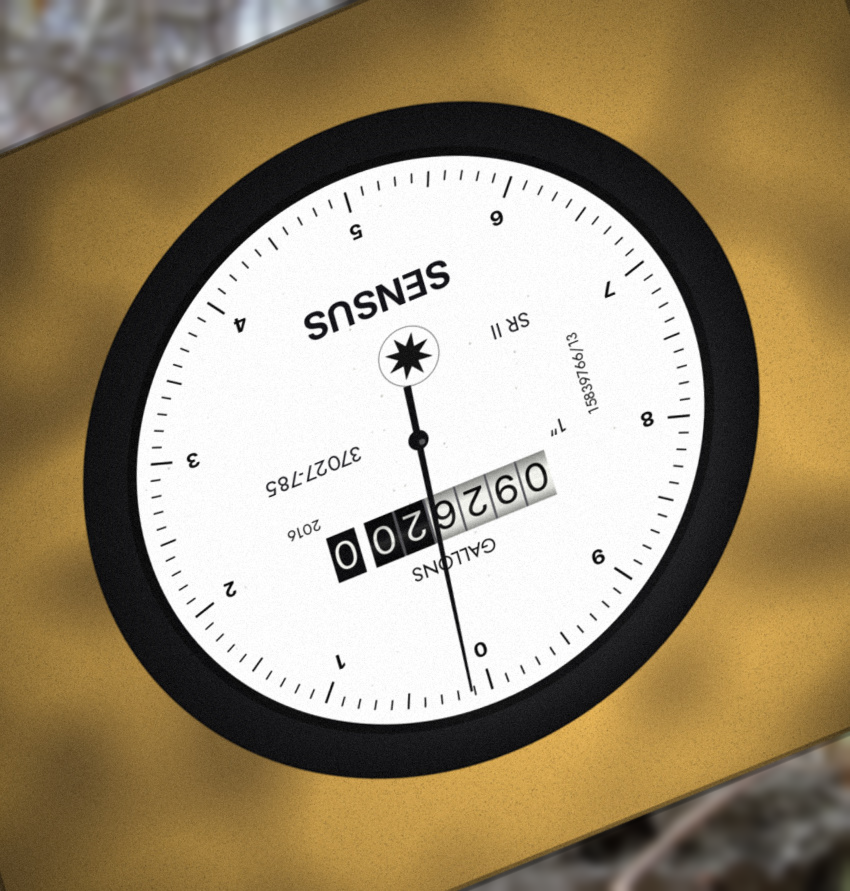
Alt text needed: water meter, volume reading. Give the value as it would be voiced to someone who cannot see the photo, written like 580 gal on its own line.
926200.1 gal
